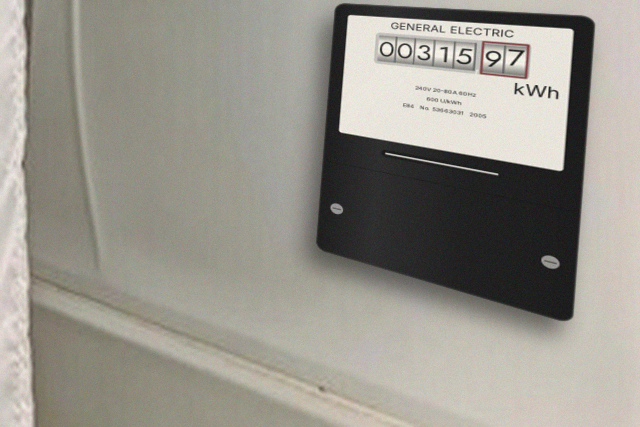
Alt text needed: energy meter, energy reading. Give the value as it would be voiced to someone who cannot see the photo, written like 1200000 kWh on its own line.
315.97 kWh
